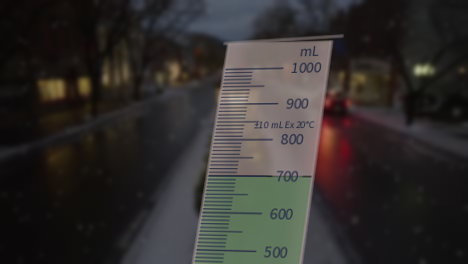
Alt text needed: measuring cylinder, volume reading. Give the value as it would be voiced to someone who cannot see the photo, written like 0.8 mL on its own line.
700 mL
